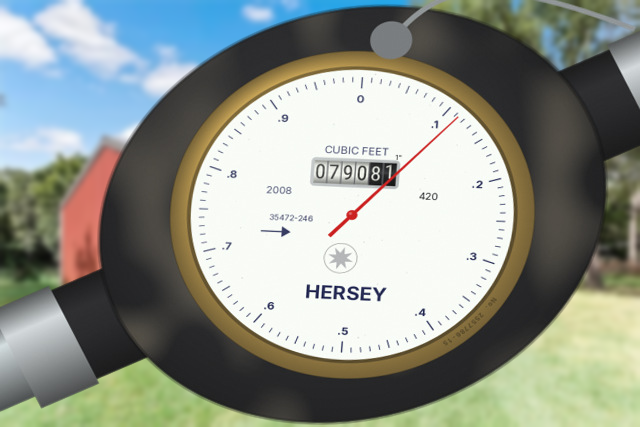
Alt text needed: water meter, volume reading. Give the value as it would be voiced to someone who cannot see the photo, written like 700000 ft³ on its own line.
79081.11 ft³
